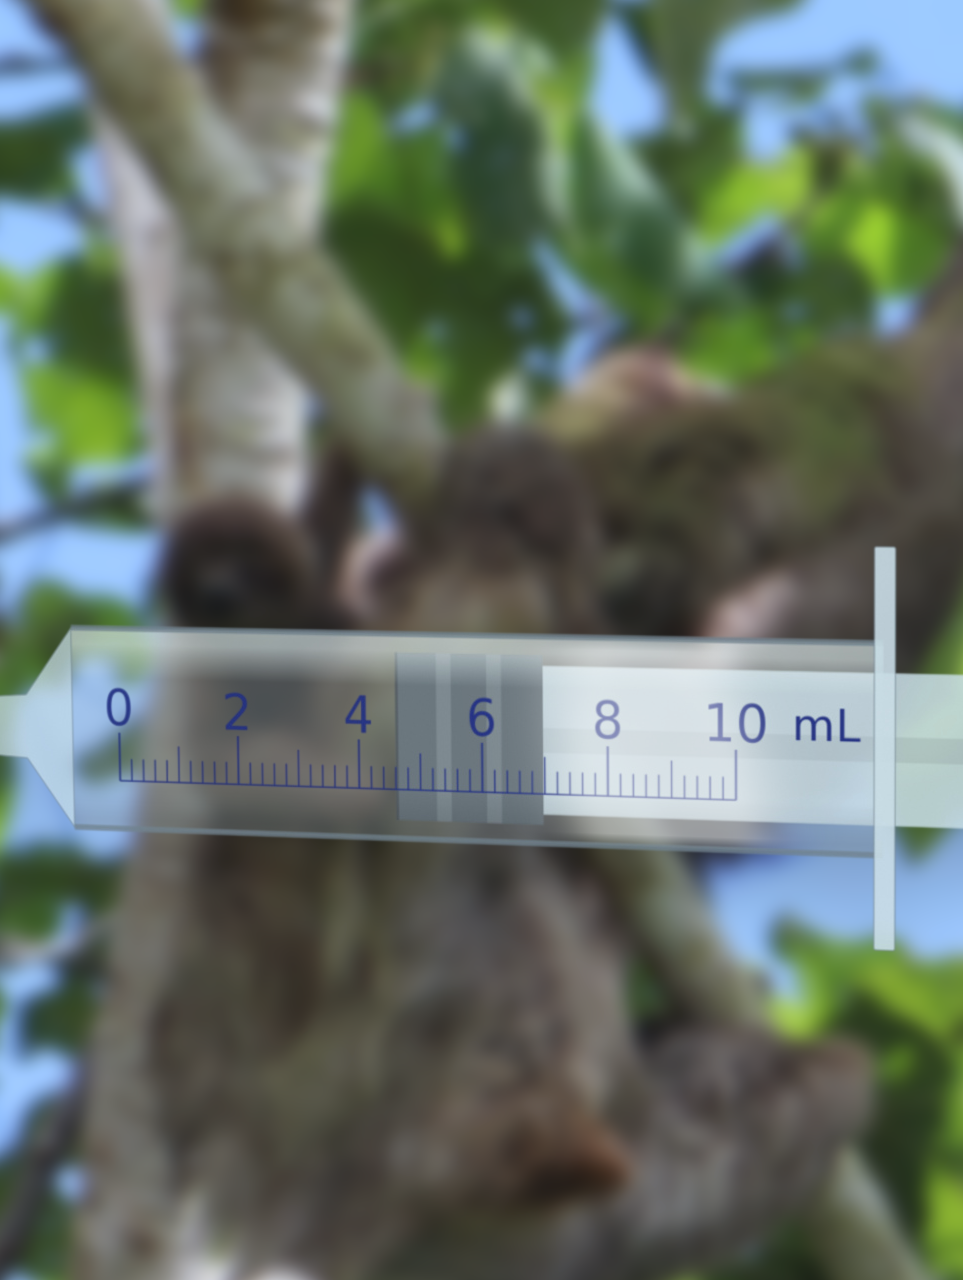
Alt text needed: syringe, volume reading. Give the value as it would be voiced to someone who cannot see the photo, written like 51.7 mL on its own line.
4.6 mL
